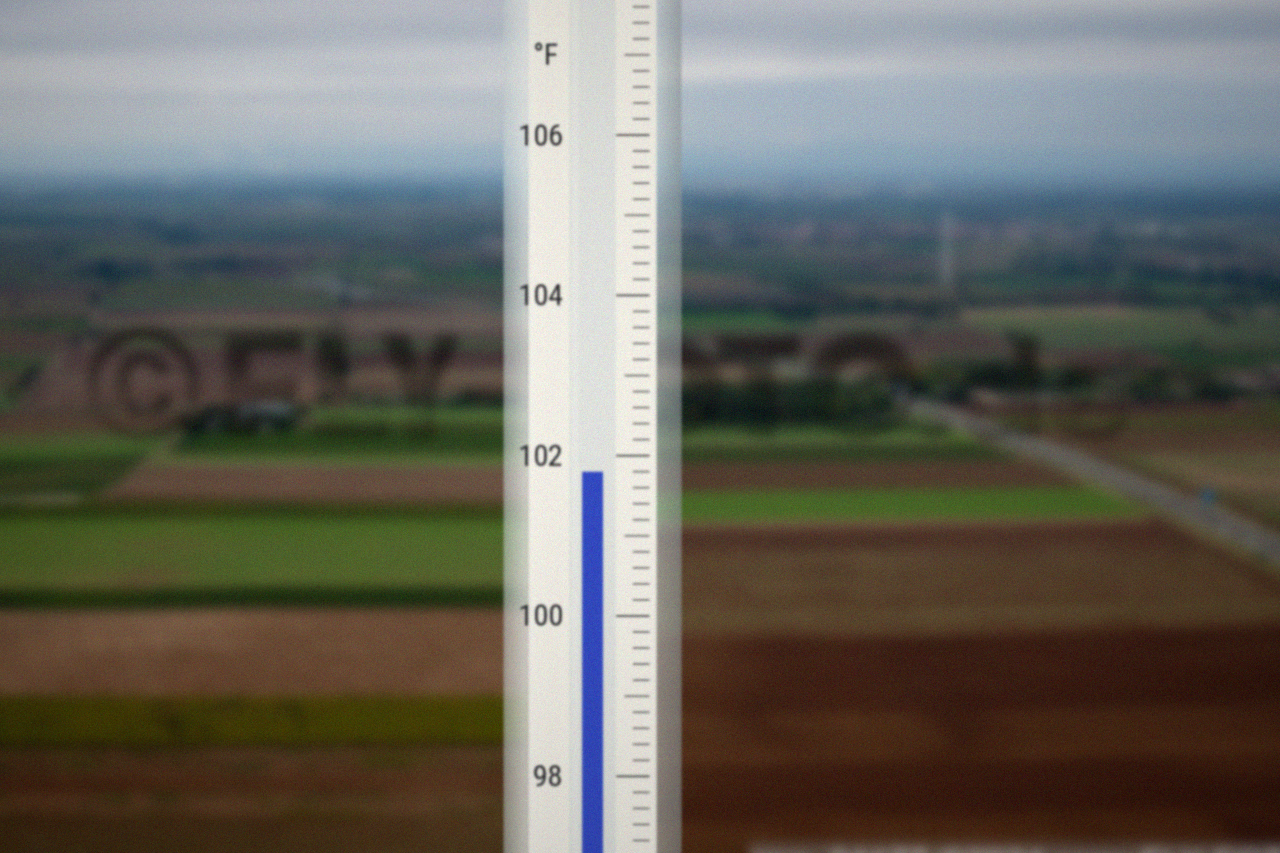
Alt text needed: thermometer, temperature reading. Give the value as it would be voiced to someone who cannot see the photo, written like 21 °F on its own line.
101.8 °F
